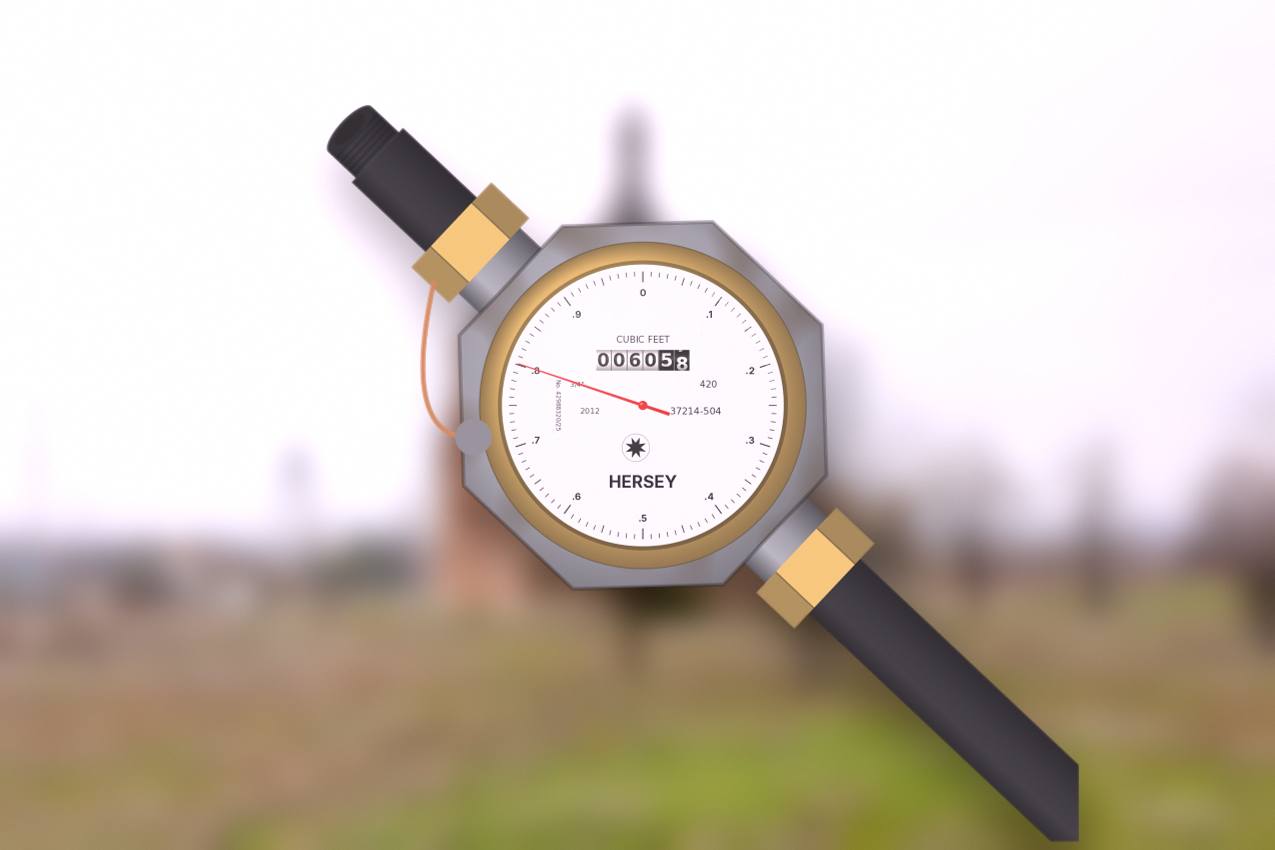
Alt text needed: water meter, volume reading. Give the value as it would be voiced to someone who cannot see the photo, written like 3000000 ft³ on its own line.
6057.80 ft³
